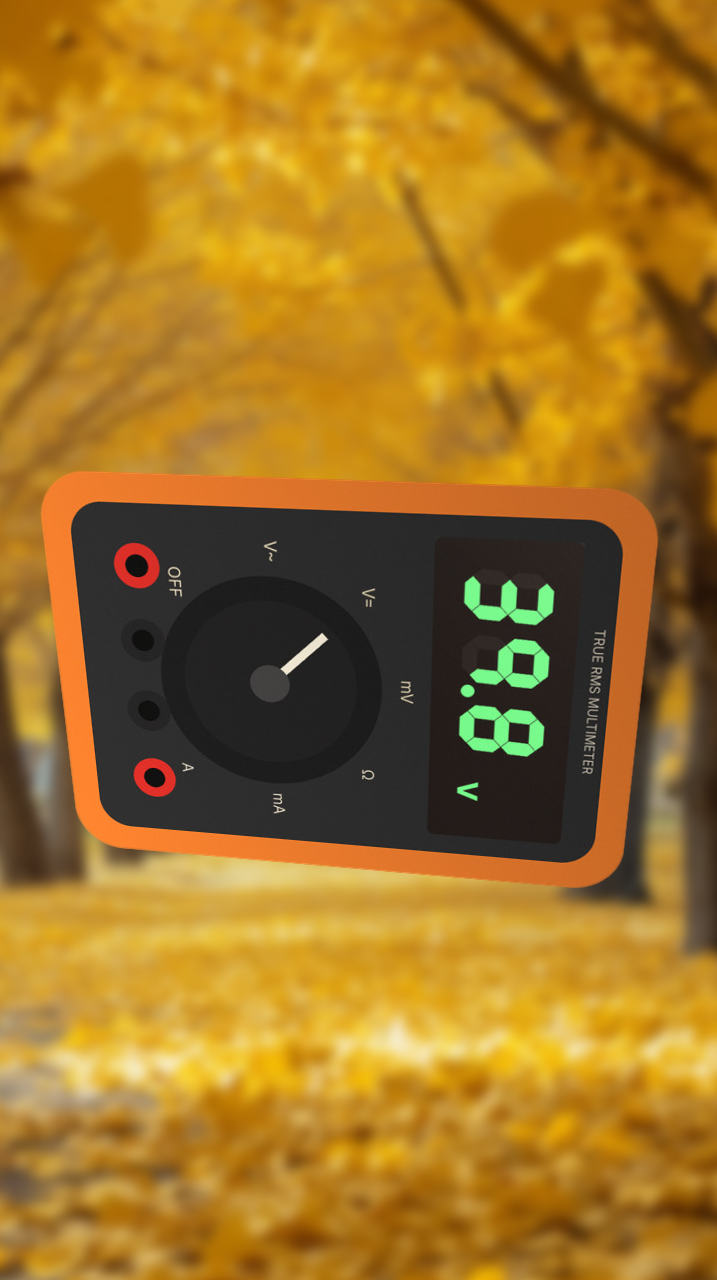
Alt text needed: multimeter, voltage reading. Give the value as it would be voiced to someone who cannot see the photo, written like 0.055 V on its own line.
39.8 V
